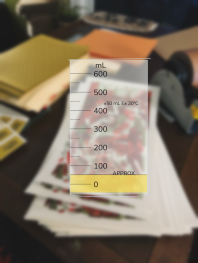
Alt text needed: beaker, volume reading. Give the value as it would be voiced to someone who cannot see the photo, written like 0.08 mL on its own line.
50 mL
